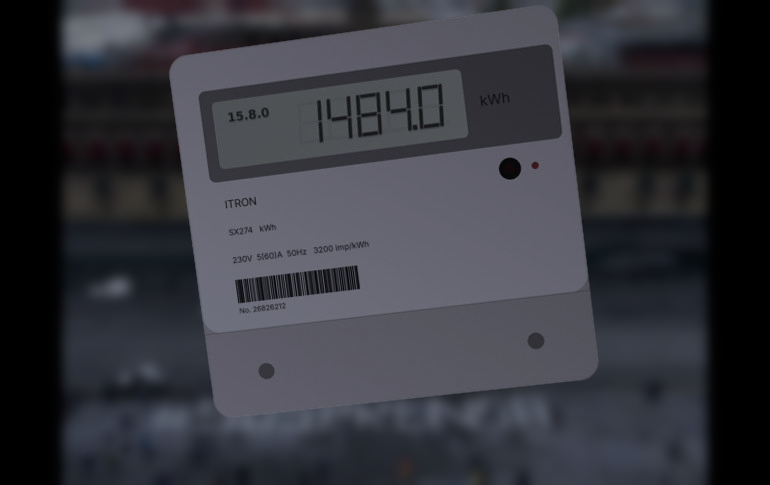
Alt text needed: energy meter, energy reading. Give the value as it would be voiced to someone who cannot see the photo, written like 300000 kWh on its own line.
1484.0 kWh
